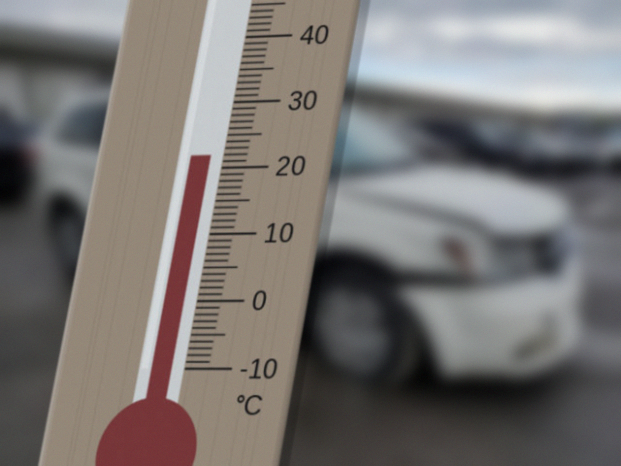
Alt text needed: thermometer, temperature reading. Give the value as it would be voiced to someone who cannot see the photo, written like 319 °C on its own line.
22 °C
